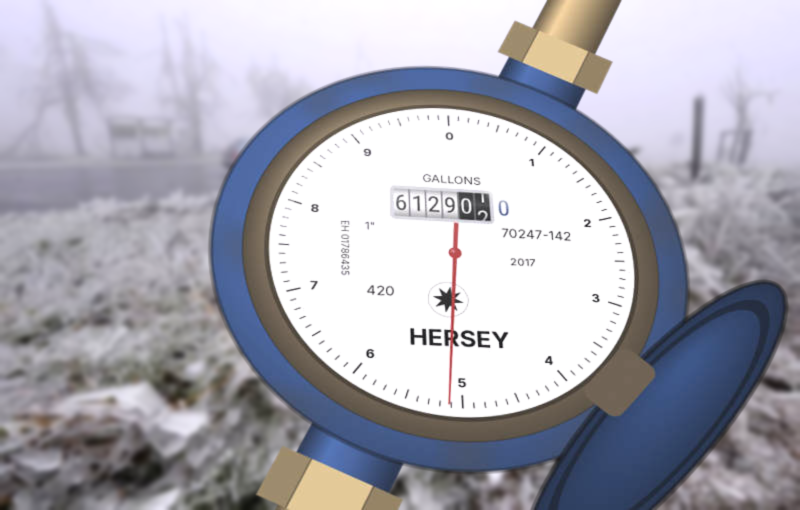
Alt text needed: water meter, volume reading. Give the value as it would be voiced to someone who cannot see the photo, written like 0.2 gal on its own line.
6129015.1 gal
